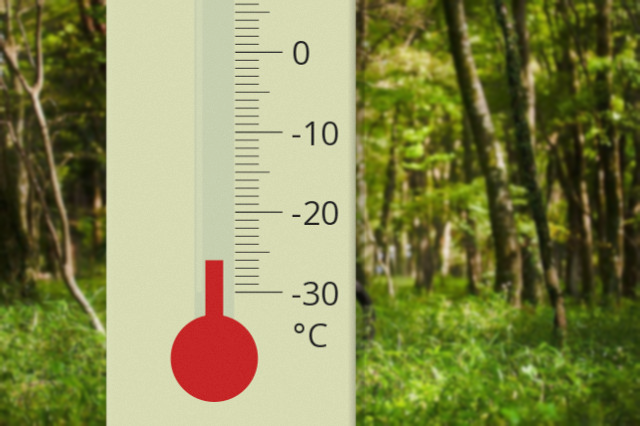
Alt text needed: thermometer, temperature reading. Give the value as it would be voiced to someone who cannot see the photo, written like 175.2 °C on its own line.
-26 °C
